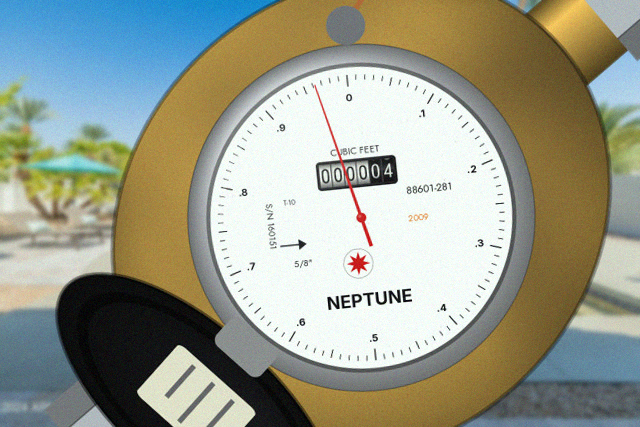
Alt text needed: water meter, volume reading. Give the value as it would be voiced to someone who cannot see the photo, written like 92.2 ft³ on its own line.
3.96 ft³
